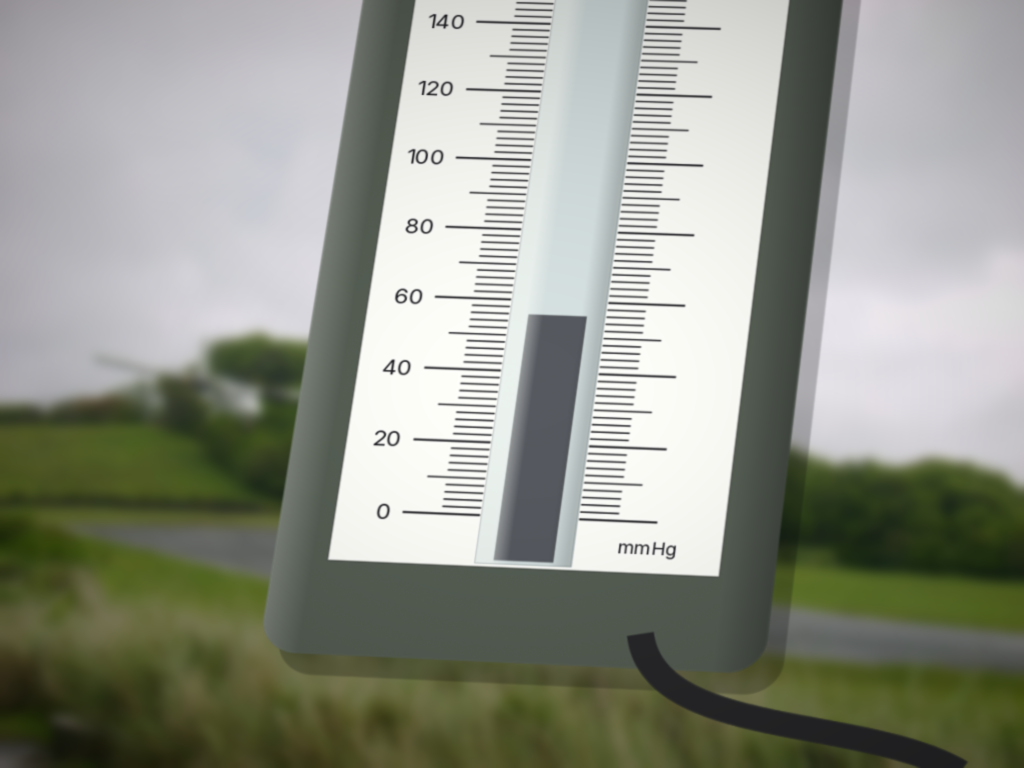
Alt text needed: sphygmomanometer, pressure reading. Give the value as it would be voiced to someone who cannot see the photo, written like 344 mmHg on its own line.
56 mmHg
